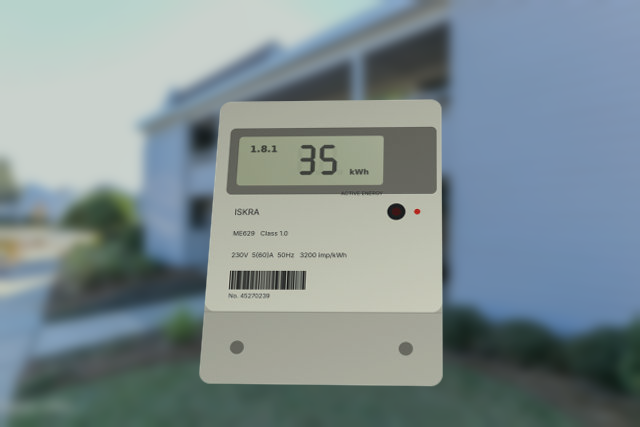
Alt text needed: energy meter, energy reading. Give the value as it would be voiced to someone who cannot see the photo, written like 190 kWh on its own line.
35 kWh
